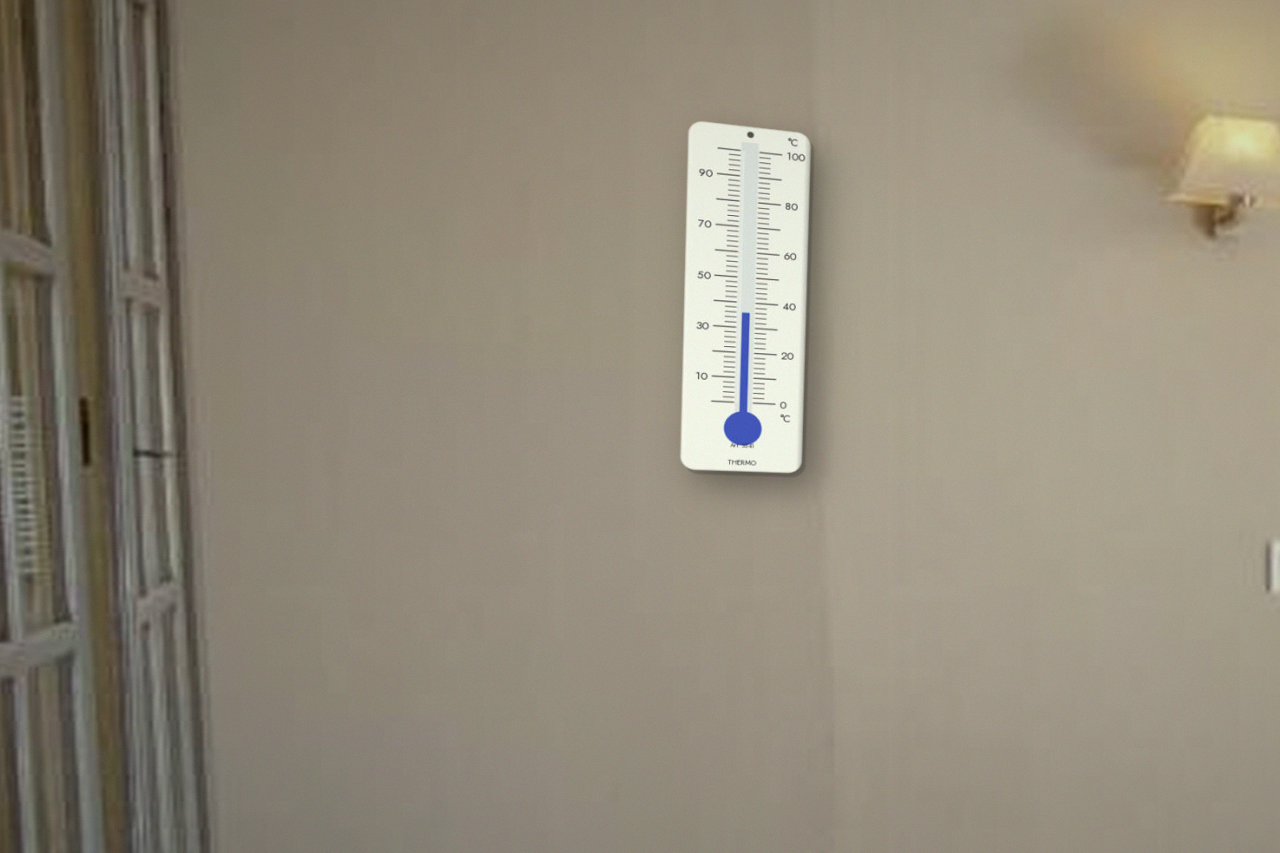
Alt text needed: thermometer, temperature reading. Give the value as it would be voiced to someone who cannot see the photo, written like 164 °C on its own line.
36 °C
